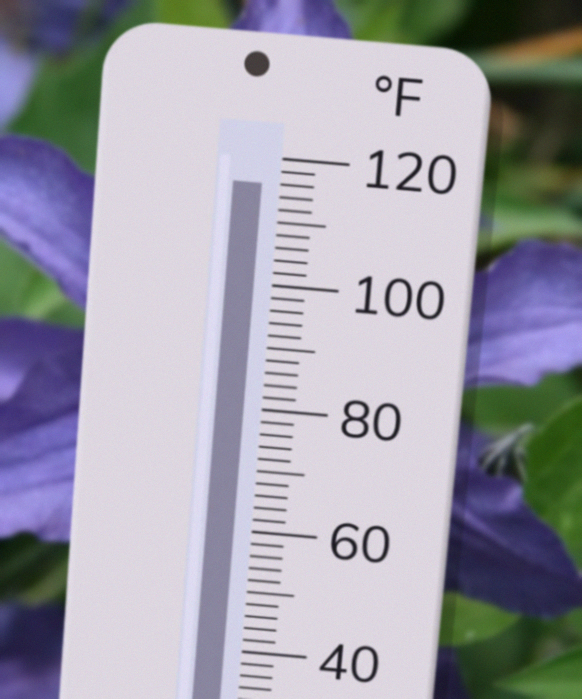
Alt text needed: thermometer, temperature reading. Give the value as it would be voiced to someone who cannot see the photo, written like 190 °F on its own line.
116 °F
